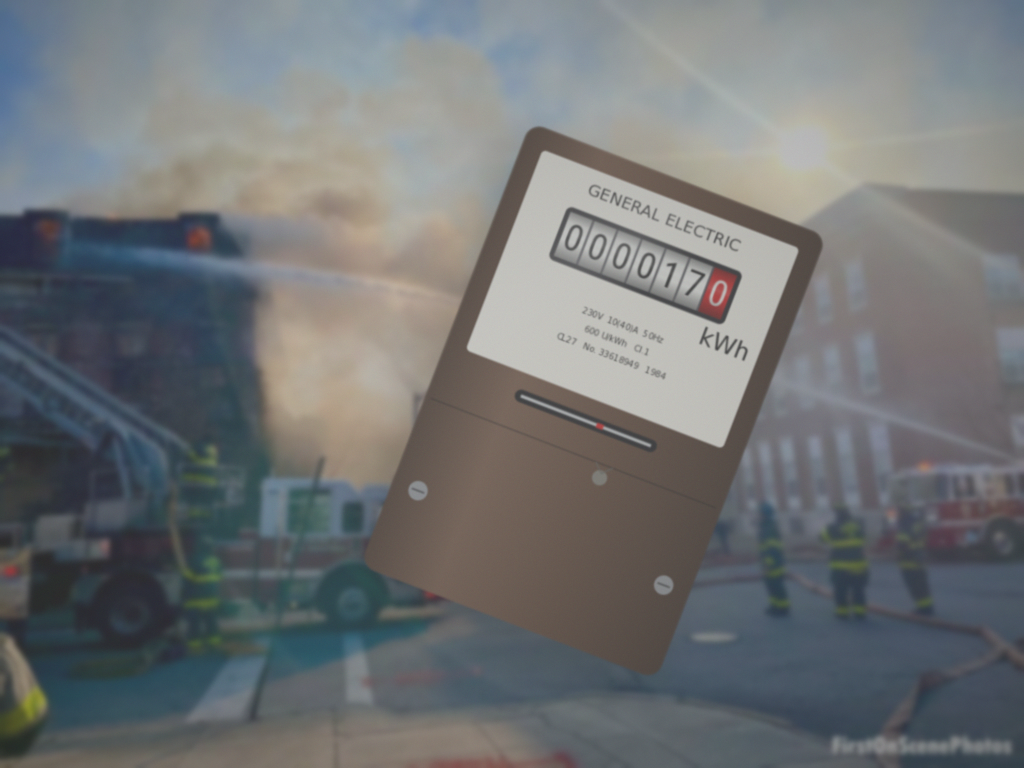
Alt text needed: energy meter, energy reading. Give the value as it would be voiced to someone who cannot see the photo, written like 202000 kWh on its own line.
17.0 kWh
